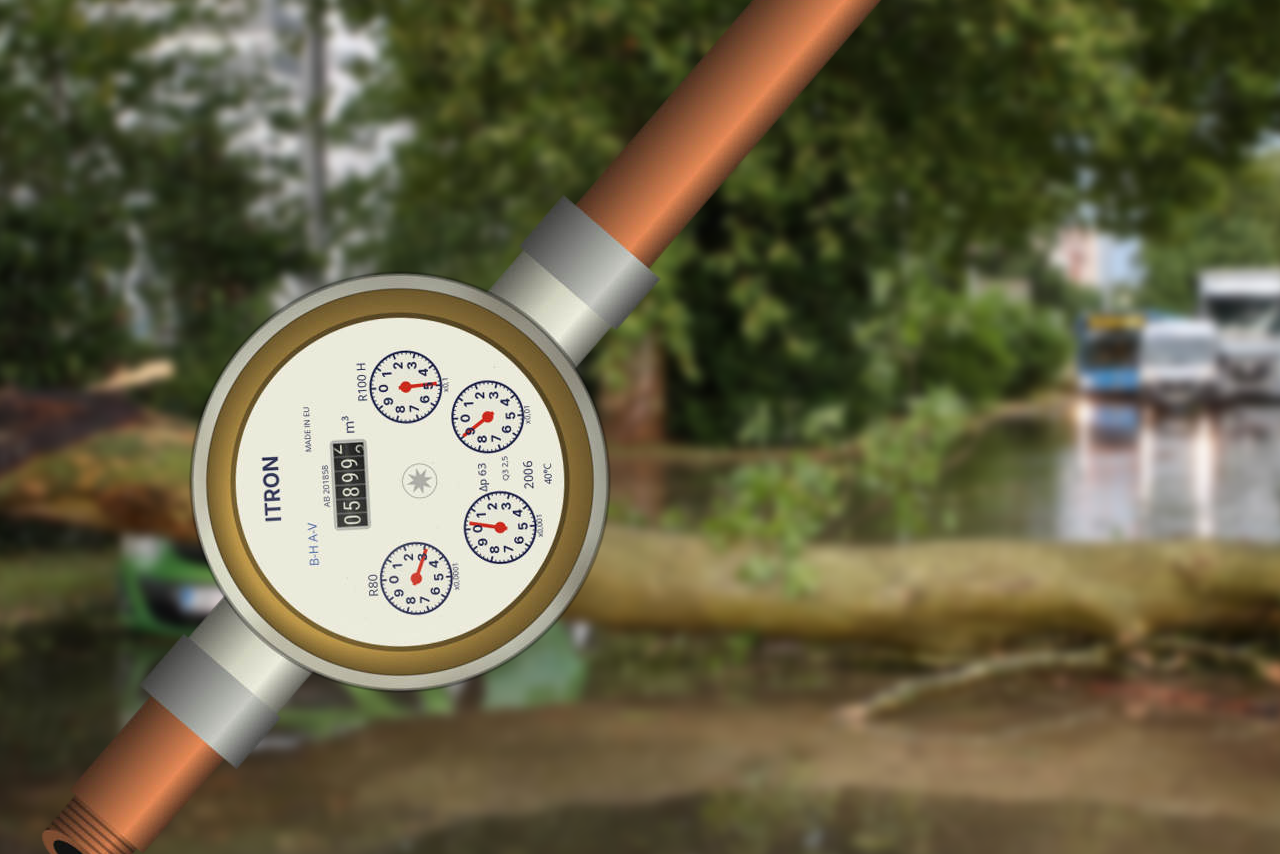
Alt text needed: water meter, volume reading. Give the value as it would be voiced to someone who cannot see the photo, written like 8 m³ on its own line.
58992.4903 m³
